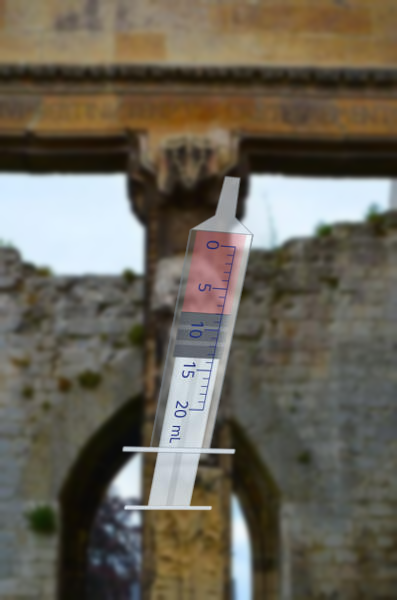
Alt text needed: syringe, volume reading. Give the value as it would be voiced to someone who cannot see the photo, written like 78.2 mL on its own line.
8 mL
